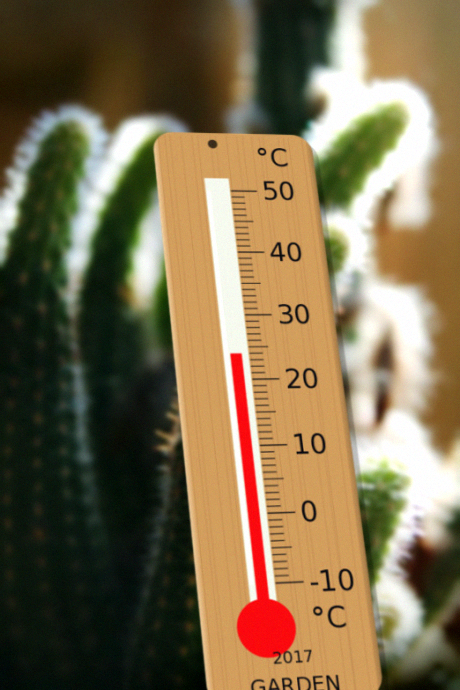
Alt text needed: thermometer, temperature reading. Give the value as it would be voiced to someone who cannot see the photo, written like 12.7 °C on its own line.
24 °C
